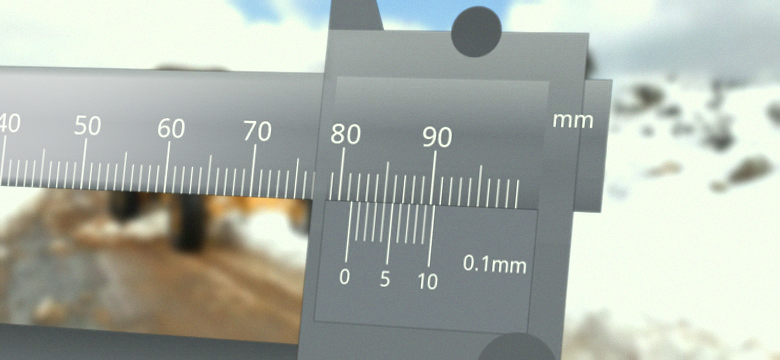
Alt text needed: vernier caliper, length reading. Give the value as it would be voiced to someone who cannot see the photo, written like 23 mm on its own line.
81.4 mm
